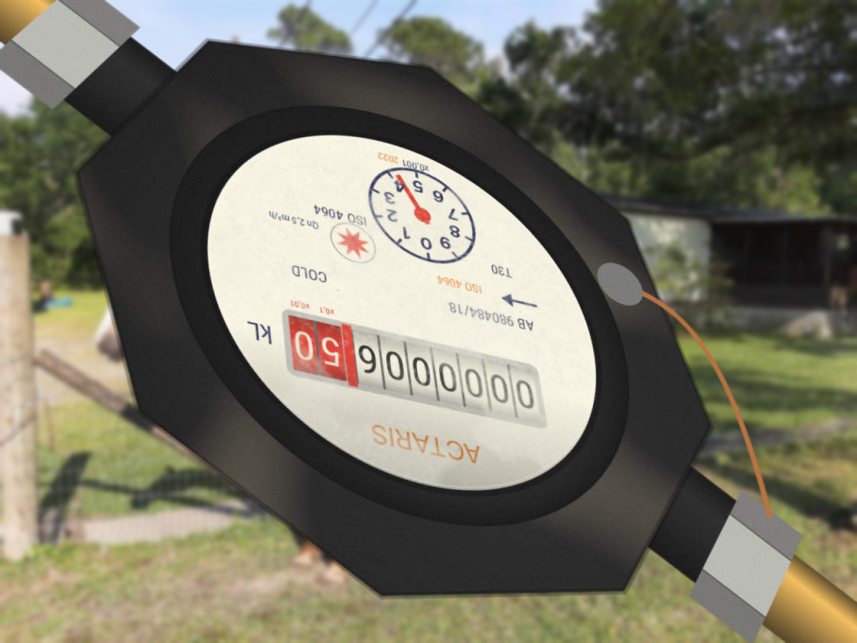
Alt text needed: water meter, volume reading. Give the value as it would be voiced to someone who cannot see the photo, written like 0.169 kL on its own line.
6.504 kL
